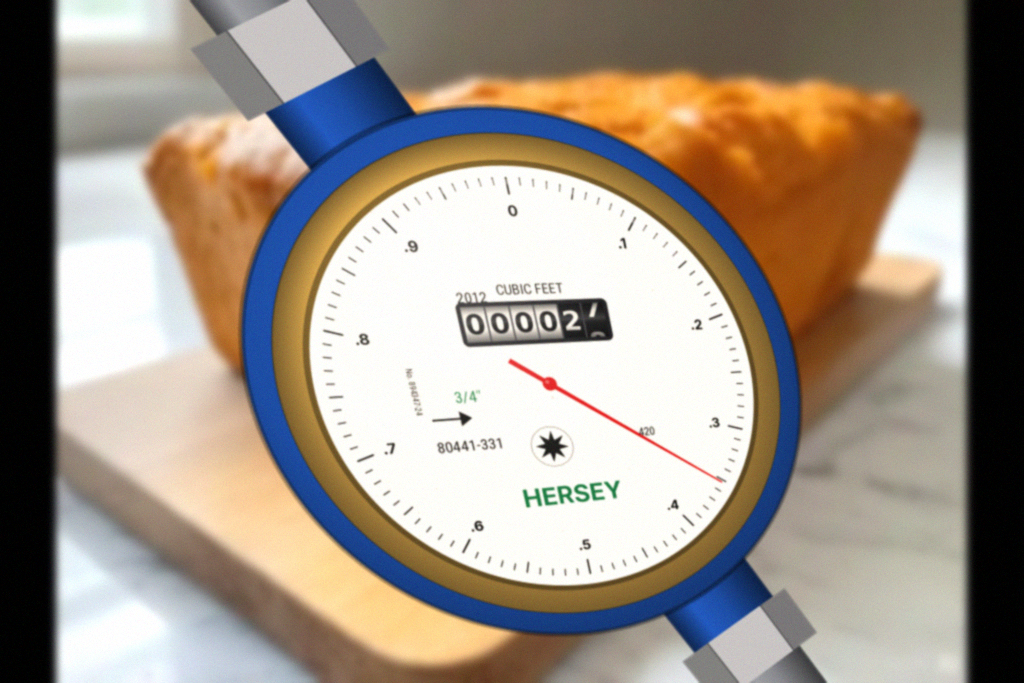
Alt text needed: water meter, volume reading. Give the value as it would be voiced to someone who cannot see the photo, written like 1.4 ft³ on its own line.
27.35 ft³
